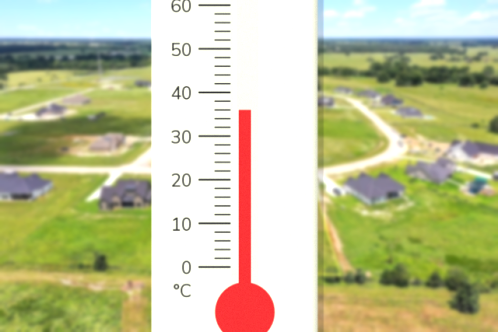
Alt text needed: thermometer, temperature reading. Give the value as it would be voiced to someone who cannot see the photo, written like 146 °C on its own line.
36 °C
